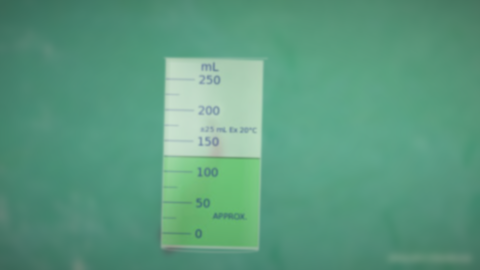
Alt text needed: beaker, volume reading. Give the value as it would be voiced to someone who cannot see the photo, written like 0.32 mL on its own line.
125 mL
